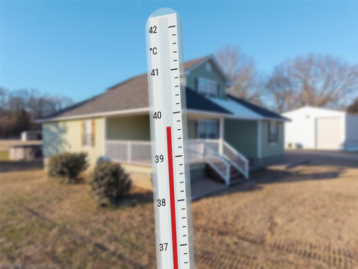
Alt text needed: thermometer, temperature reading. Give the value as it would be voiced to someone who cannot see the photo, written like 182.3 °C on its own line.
39.7 °C
